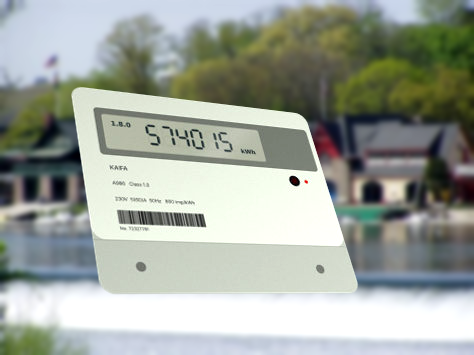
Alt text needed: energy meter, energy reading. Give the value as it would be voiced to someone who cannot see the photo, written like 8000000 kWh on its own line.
574015 kWh
